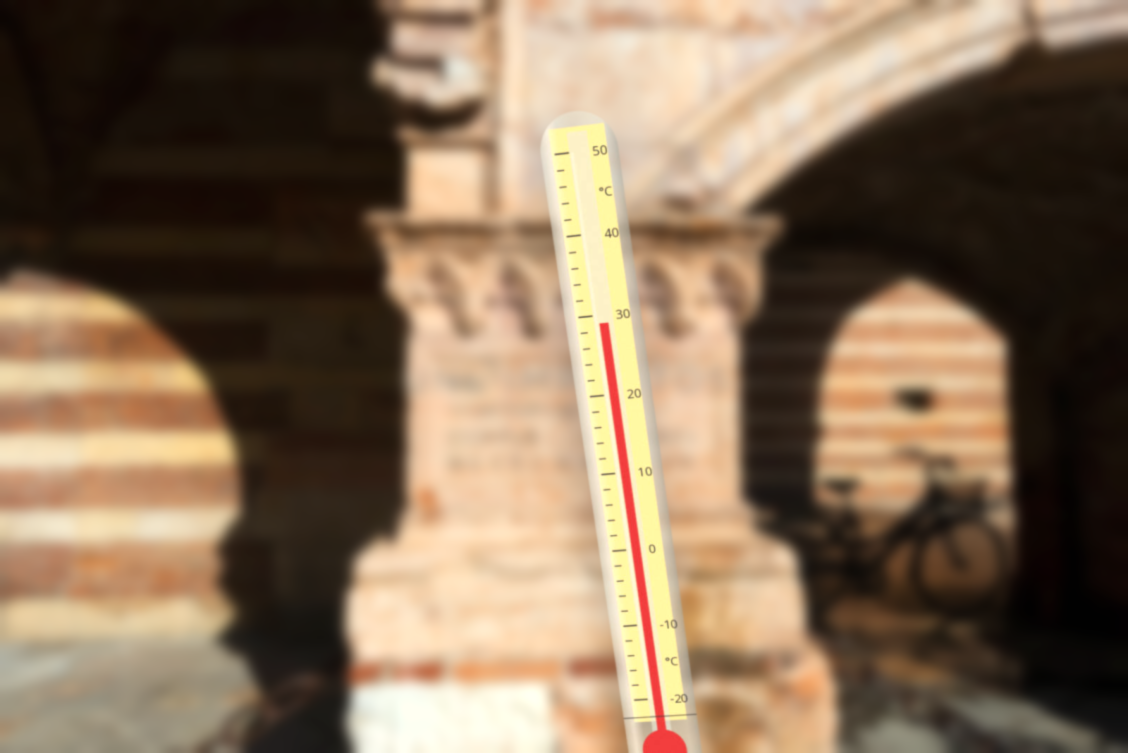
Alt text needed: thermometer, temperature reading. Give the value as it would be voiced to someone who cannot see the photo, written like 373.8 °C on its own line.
29 °C
